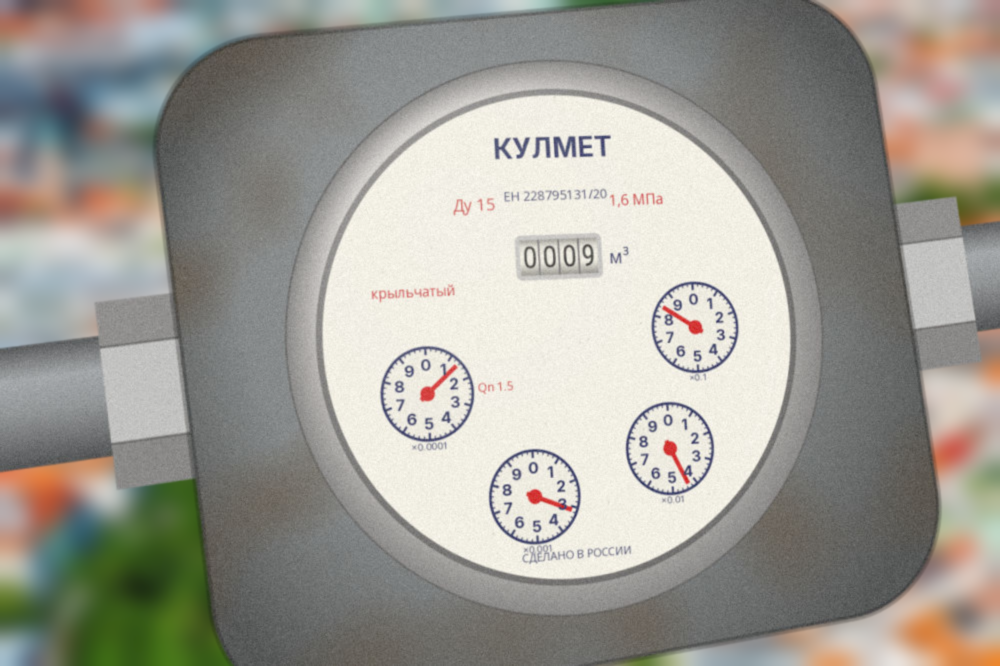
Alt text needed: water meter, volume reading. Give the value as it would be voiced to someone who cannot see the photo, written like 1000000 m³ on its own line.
9.8431 m³
